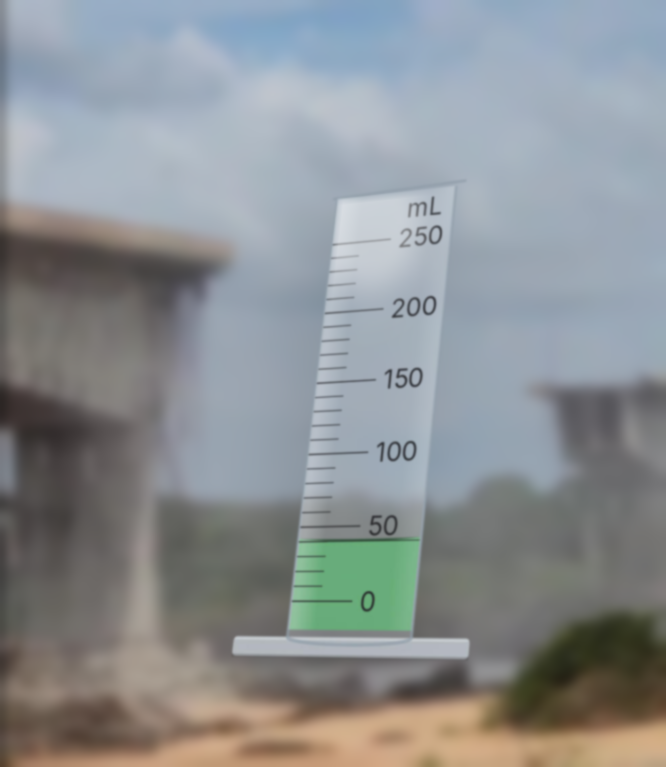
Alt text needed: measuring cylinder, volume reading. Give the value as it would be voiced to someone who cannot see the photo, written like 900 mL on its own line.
40 mL
